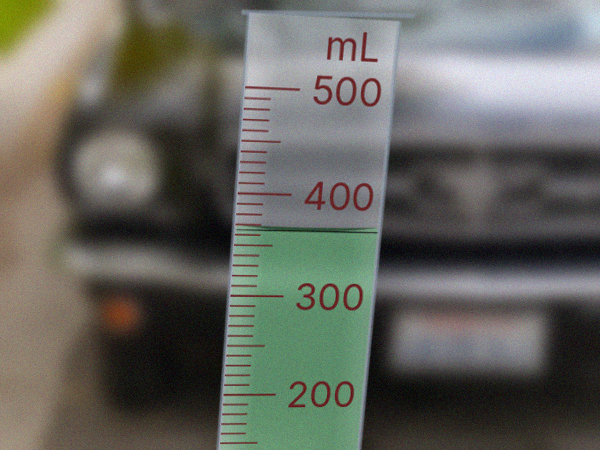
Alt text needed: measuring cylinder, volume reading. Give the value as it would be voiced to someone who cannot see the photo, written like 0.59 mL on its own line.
365 mL
